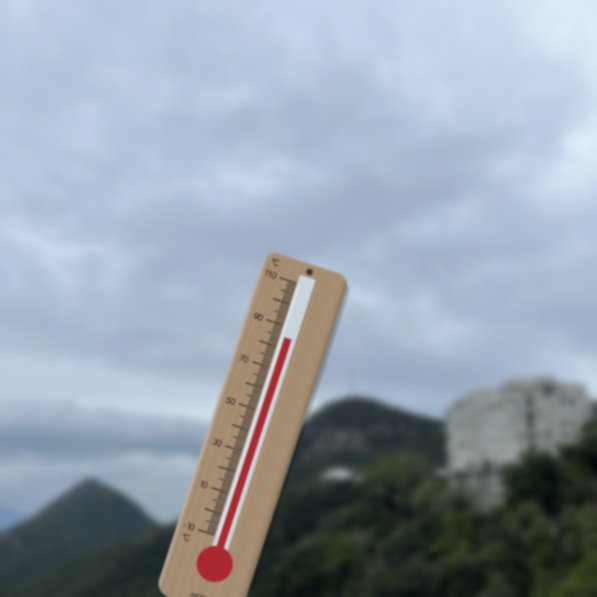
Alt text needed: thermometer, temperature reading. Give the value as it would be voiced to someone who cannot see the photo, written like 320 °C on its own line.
85 °C
